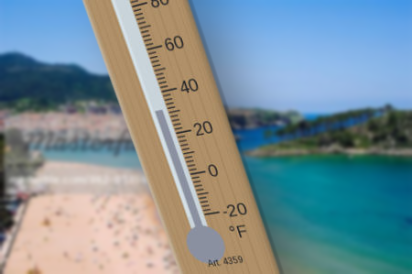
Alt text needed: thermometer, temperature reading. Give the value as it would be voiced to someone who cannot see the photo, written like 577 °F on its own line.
32 °F
